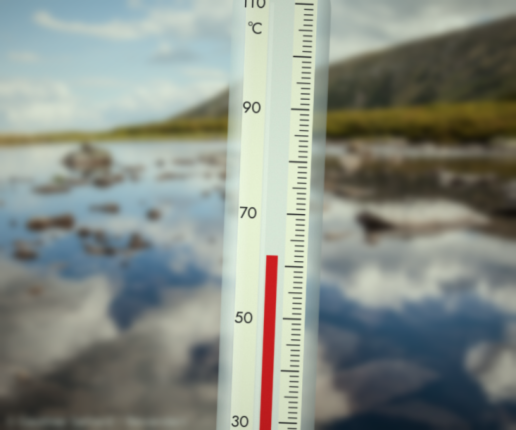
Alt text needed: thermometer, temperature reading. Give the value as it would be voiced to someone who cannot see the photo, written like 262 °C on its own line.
62 °C
